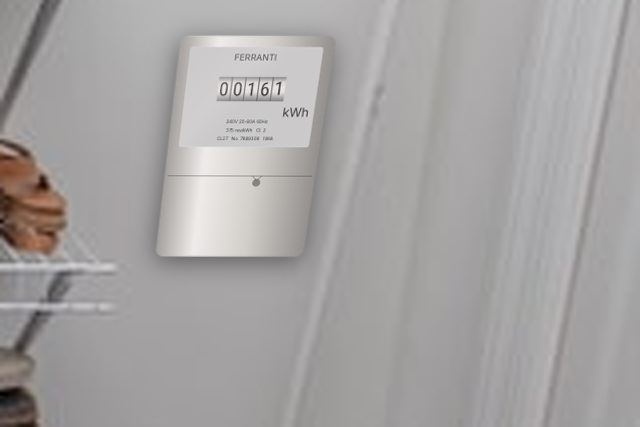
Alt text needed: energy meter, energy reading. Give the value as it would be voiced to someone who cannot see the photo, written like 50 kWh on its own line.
161 kWh
